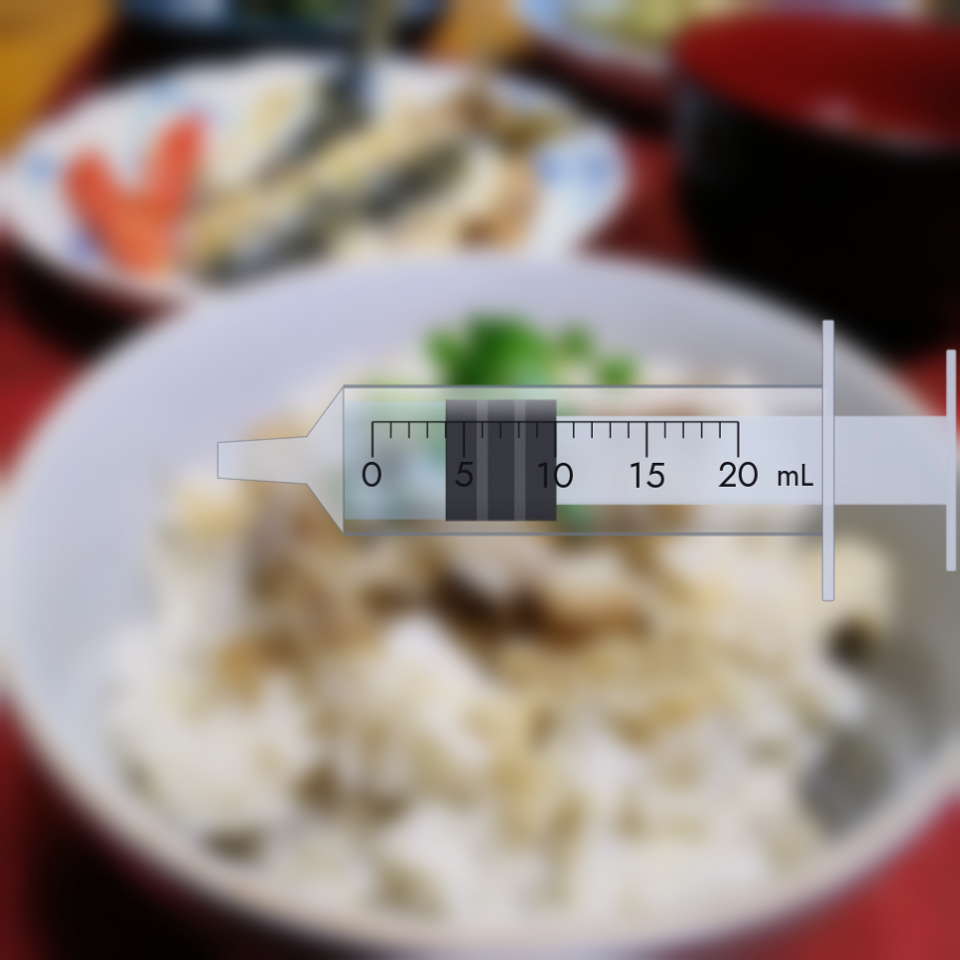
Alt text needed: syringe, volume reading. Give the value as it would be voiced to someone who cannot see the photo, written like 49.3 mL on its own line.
4 mL
